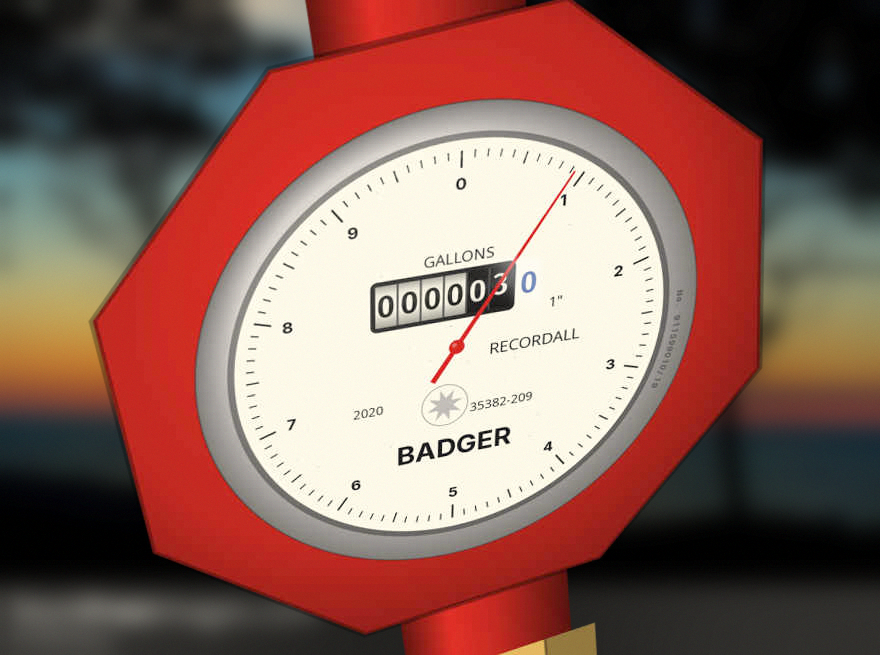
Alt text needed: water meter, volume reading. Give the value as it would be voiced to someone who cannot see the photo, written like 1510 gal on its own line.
30.9 gal
